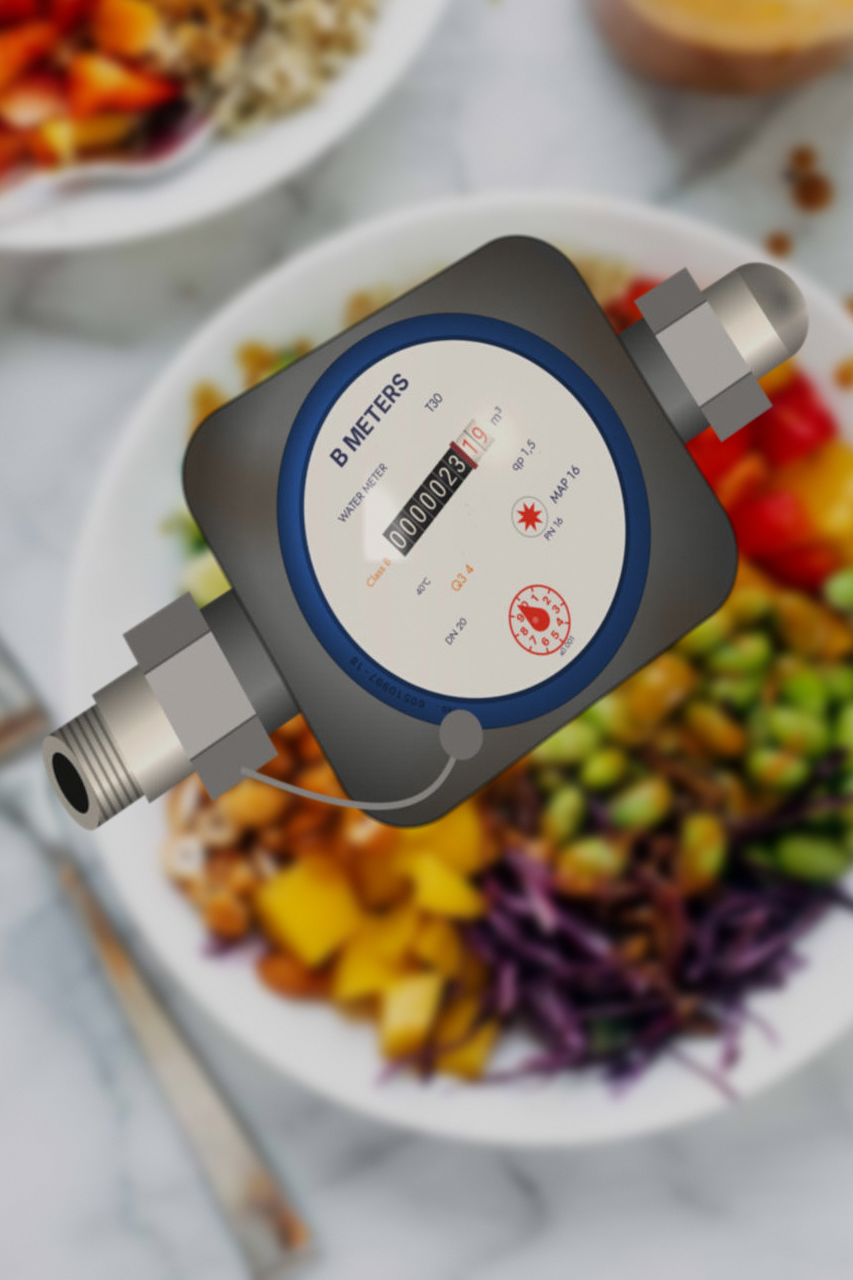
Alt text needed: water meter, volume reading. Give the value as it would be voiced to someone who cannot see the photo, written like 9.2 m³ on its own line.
23.189 m³
